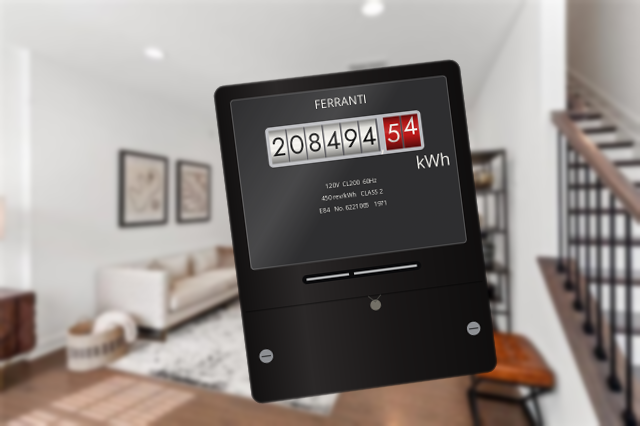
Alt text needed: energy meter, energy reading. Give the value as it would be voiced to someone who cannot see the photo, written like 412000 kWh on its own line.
208494.54 kWh
